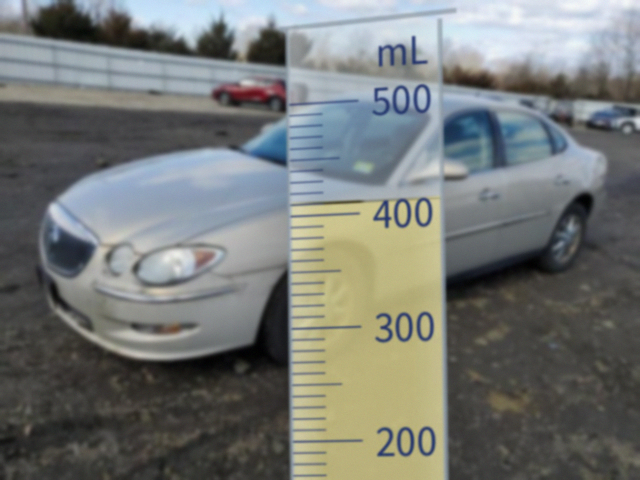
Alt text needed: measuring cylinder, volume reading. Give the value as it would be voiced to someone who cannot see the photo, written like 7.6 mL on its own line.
410 mL
